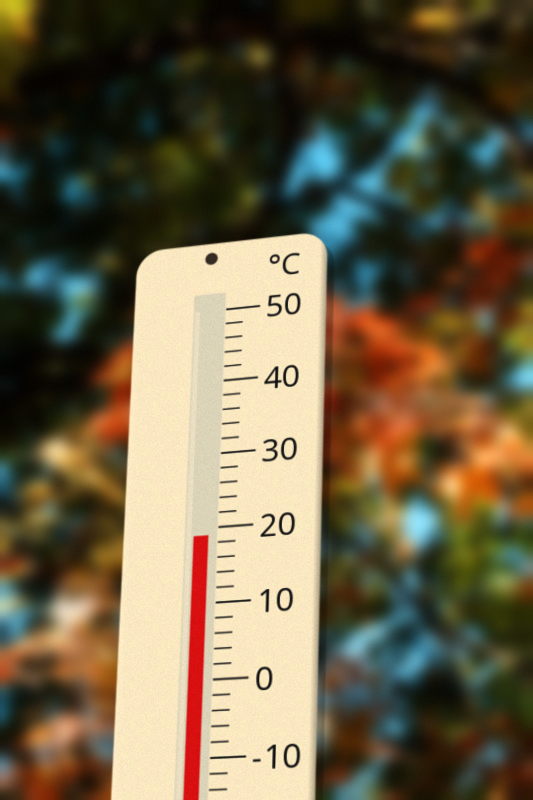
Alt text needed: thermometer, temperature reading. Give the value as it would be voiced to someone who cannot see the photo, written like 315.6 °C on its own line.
19 °C
